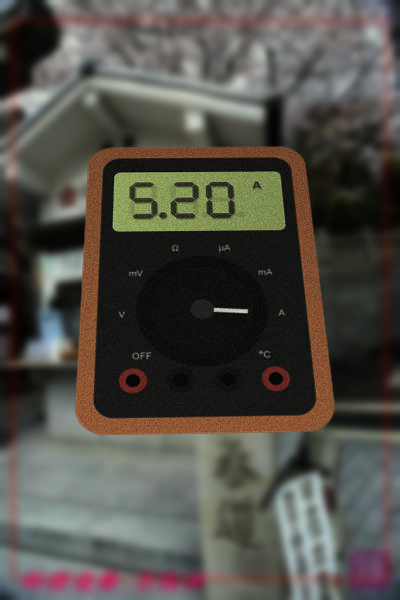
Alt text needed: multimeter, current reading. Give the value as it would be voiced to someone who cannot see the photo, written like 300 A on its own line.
5.20 A
